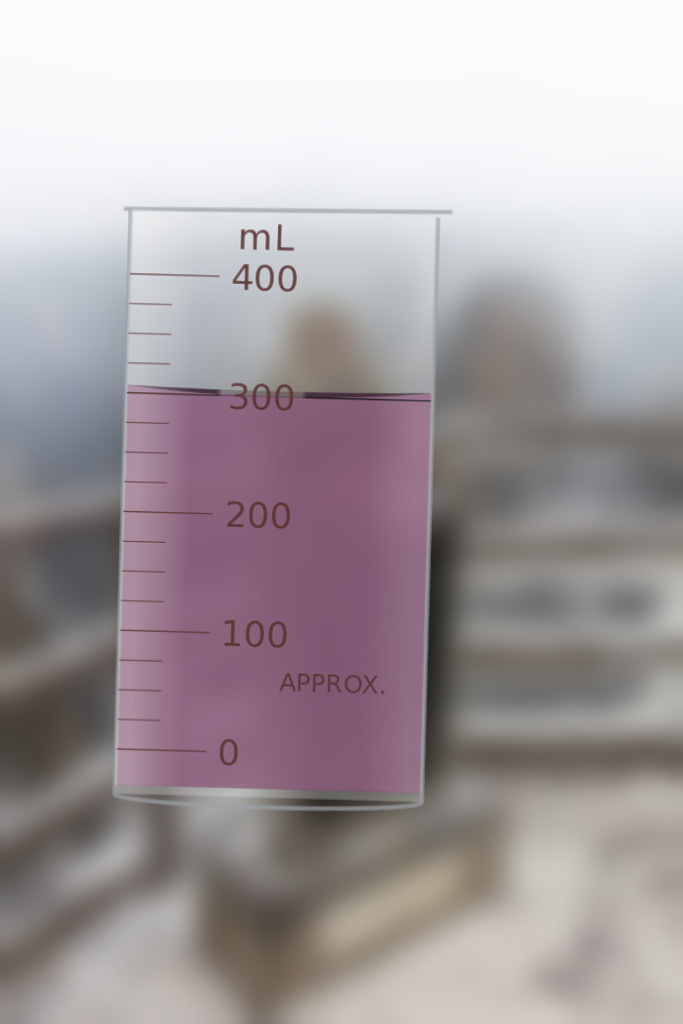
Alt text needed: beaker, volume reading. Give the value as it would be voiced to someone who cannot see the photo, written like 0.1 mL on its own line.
300 mL
